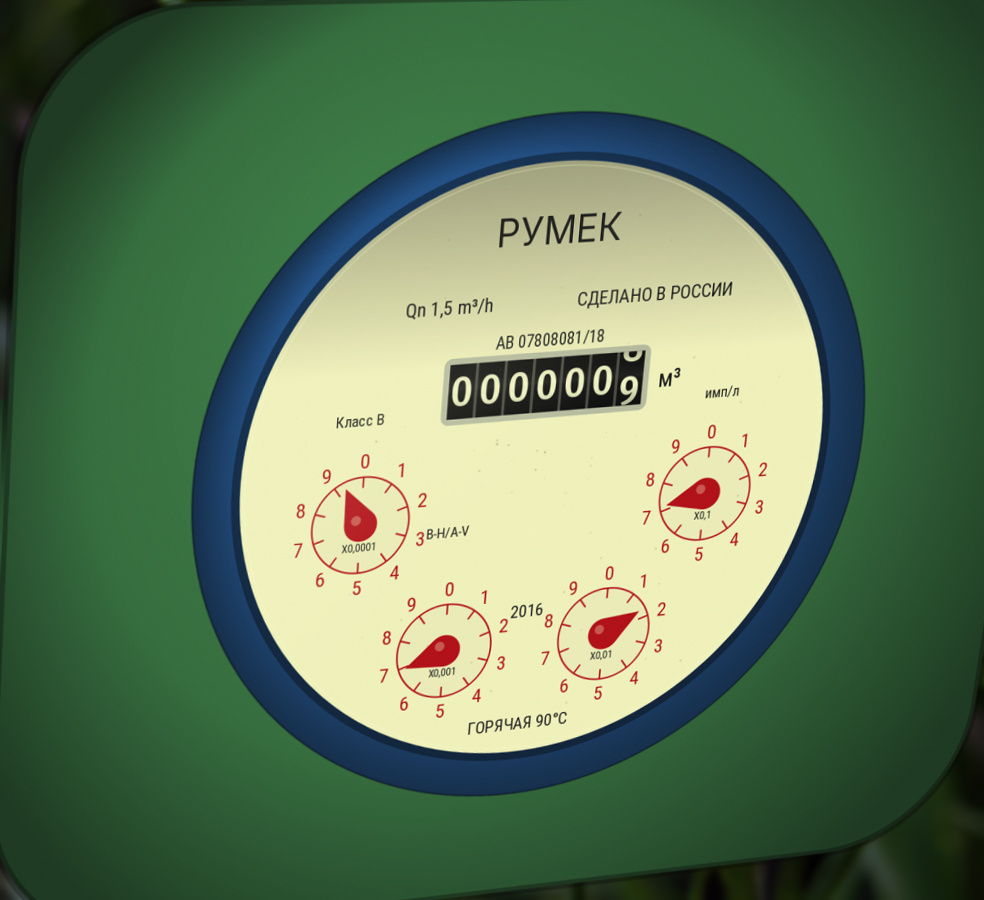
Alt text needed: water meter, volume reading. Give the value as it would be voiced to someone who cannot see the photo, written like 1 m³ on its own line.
8.7169 m³
